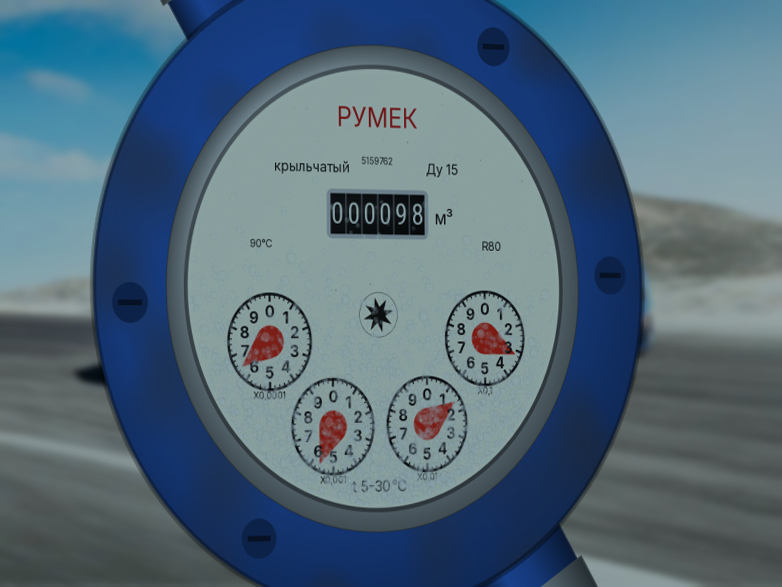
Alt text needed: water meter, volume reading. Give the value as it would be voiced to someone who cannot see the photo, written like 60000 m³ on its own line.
98.3156 m³
